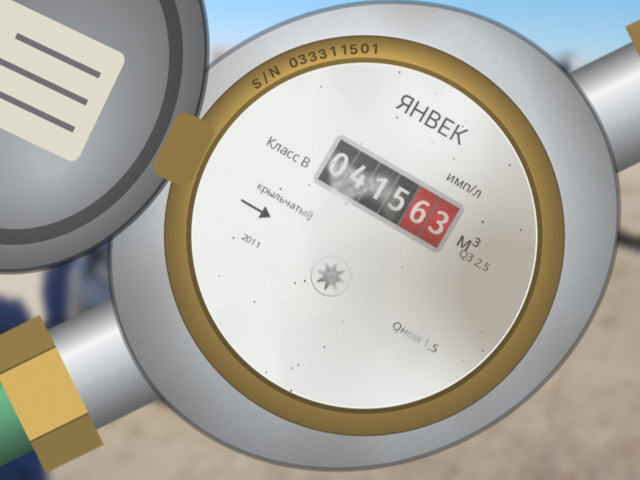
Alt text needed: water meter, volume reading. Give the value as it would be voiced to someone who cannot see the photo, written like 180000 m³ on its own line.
415.63 m³
